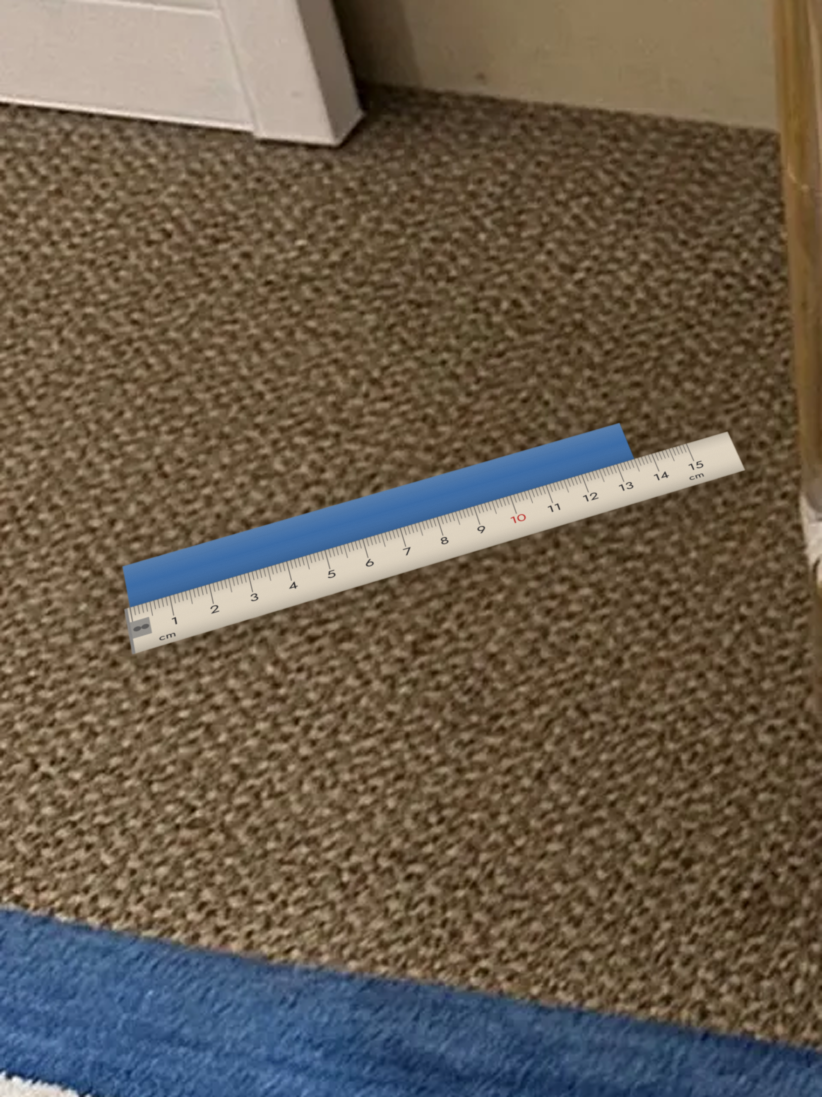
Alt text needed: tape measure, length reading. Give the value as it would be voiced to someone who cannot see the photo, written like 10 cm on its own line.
13.5 cm
